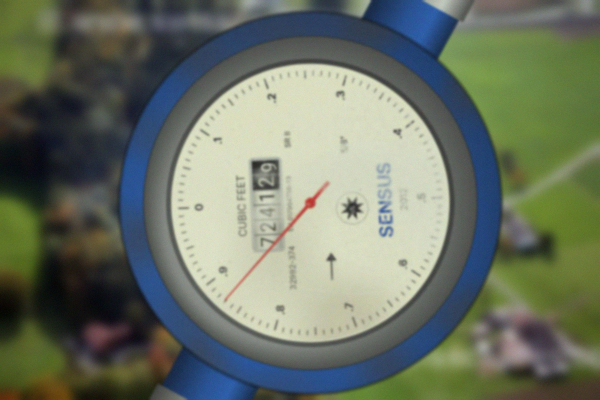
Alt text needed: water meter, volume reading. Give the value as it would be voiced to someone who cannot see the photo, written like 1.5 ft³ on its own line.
724128.87 ft³
